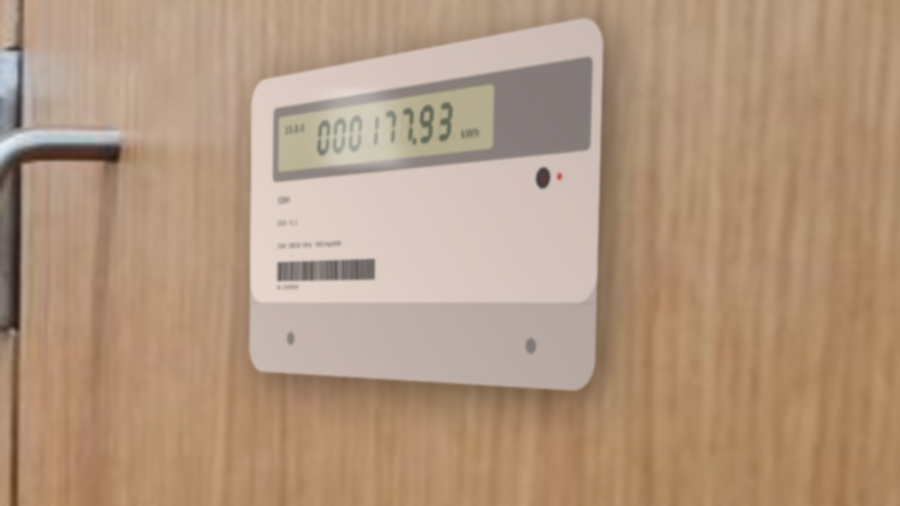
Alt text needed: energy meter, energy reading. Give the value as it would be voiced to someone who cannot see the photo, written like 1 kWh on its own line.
177.93 kWh
